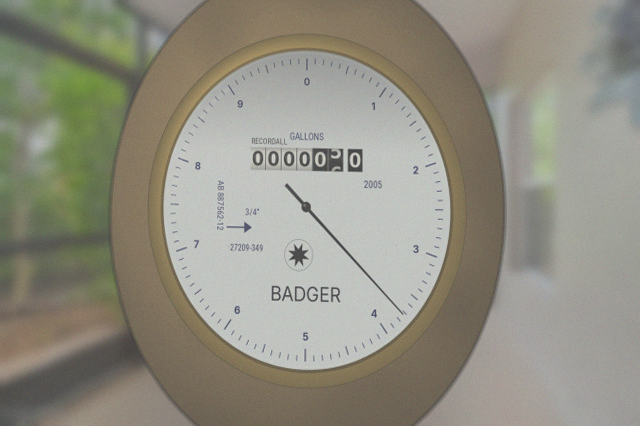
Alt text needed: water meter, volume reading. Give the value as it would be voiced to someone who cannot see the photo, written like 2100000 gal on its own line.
53.7 gal
